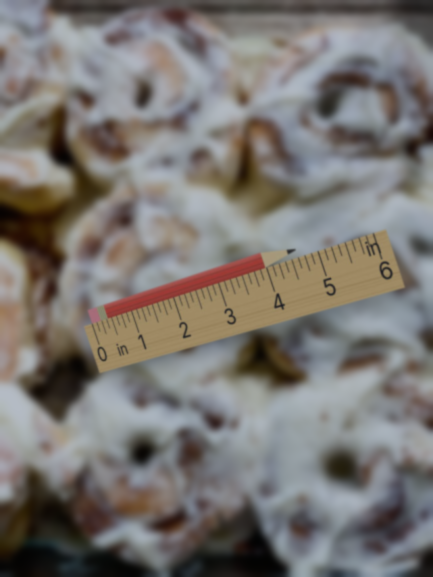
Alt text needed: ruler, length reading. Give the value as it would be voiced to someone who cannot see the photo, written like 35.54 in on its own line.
4.625 in
